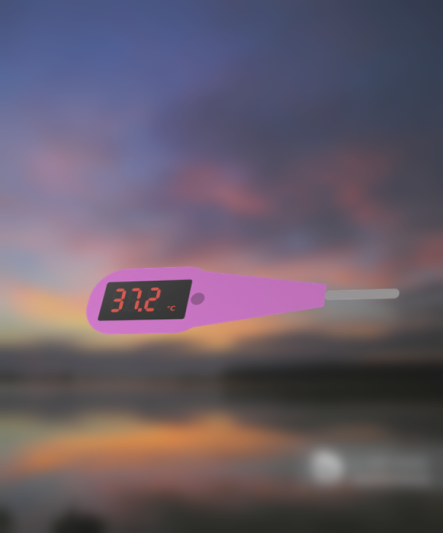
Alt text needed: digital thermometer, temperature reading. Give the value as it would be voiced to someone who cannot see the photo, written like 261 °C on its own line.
37.2 °C
